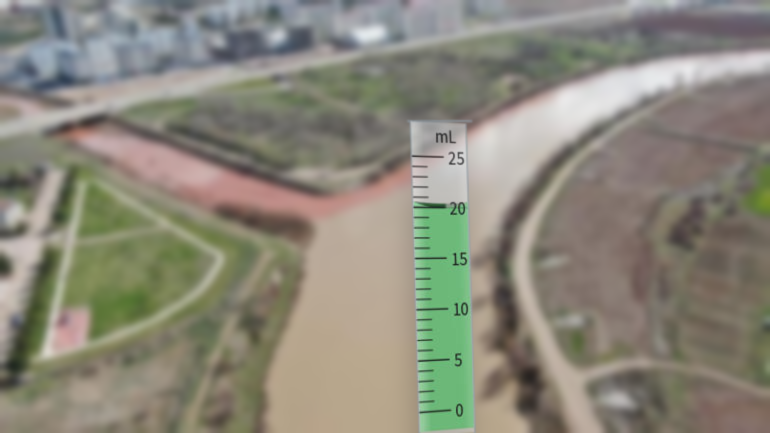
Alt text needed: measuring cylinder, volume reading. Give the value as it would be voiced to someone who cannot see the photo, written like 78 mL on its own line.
20 mL
